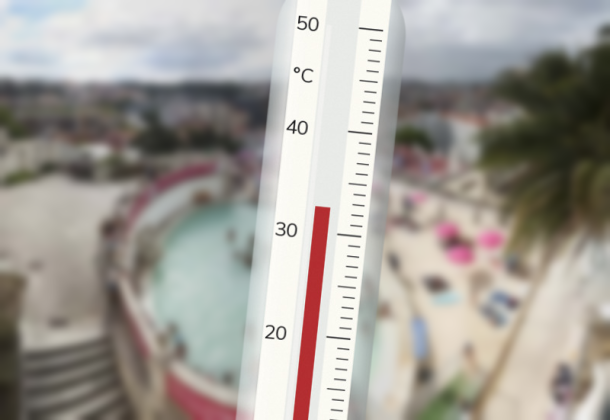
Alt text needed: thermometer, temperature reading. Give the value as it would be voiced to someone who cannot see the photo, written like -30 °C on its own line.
32.5 °C
